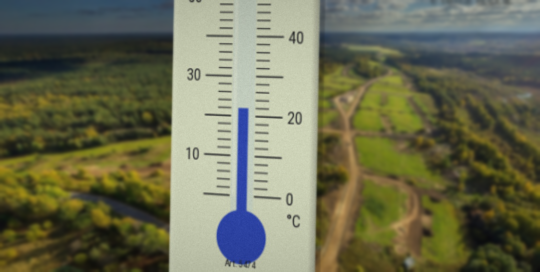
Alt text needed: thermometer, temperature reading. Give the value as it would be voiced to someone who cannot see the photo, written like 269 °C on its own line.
22 °C
